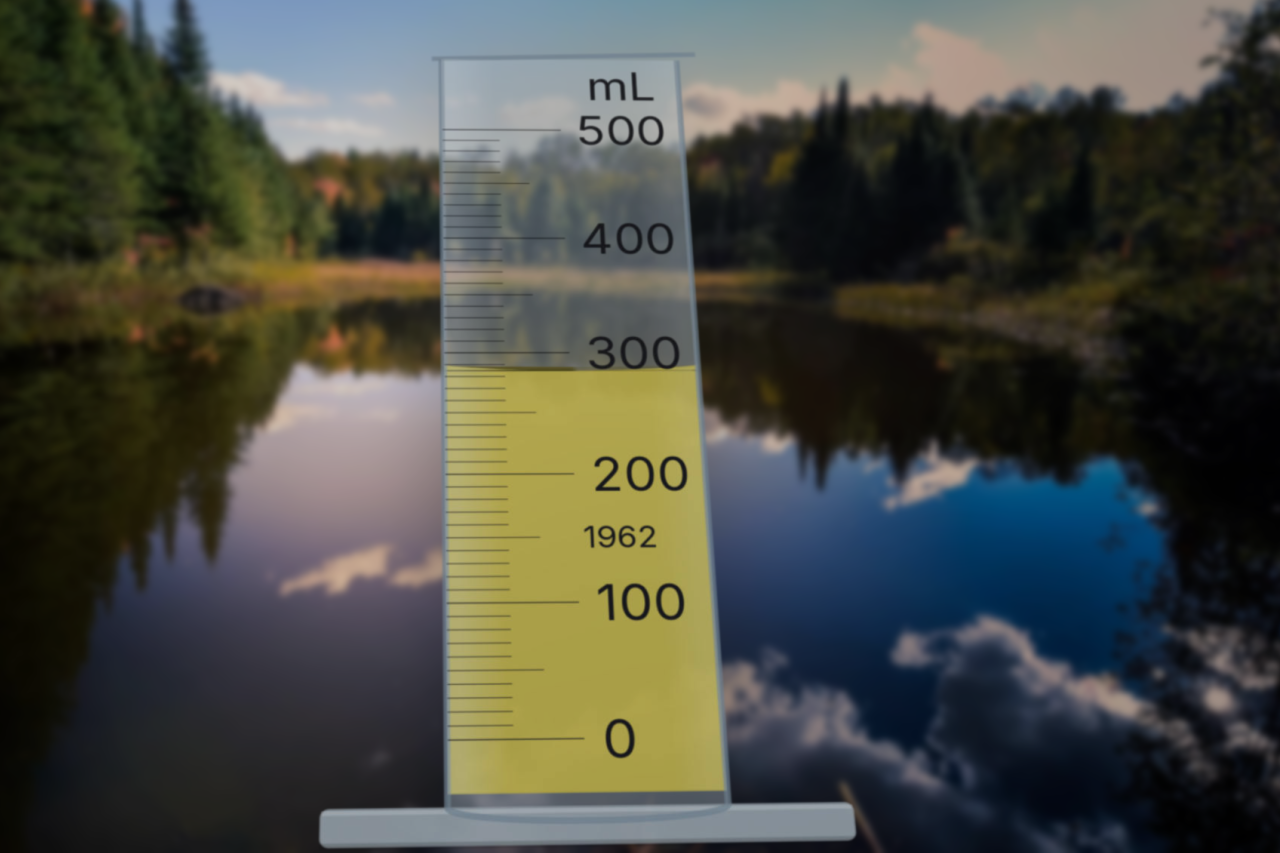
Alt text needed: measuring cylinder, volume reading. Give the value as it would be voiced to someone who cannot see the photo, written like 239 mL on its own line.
285 mL
